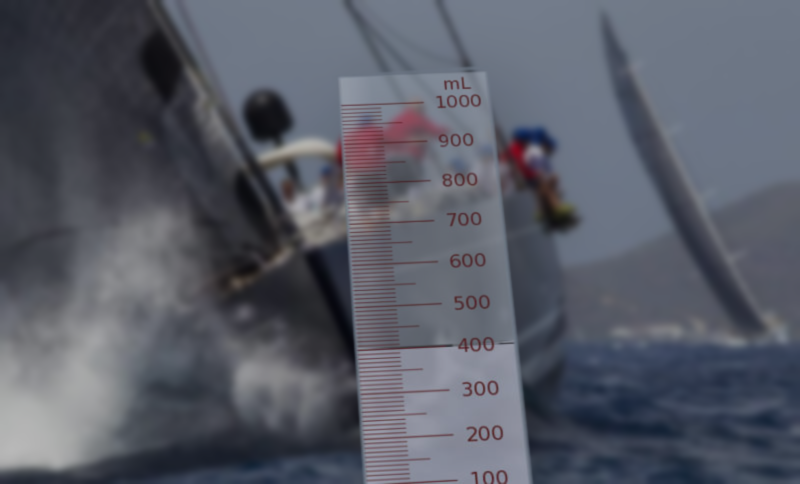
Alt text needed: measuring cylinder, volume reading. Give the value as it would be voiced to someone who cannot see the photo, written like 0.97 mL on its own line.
400 mL
